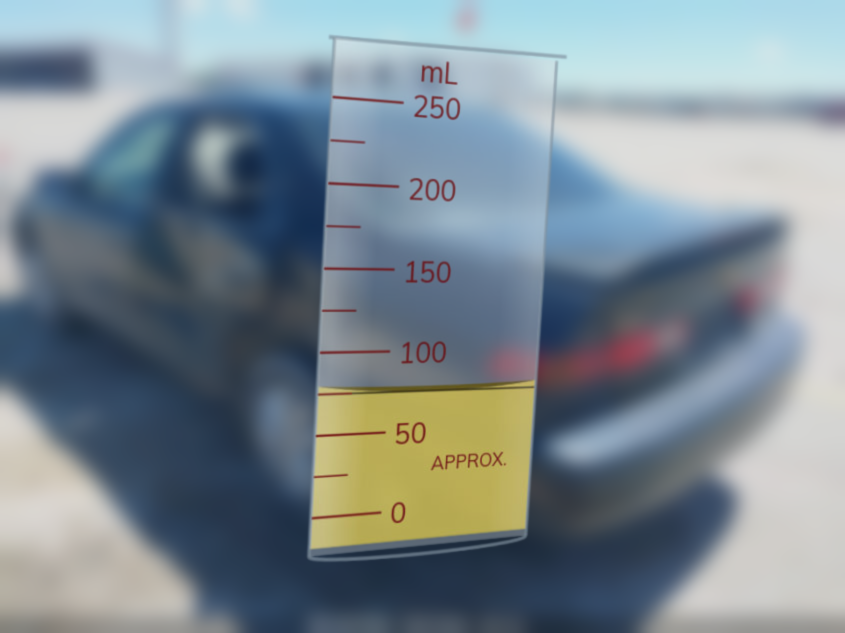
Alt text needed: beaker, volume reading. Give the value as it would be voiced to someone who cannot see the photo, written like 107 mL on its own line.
75 mL
